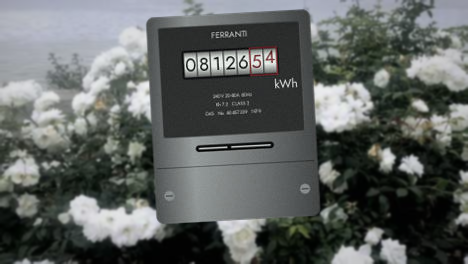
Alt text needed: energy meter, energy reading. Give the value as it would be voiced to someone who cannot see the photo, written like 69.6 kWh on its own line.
8126.54 kWh
